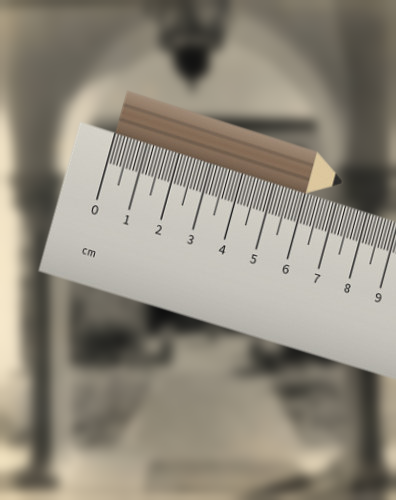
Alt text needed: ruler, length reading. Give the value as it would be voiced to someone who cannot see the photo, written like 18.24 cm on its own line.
7 cm
